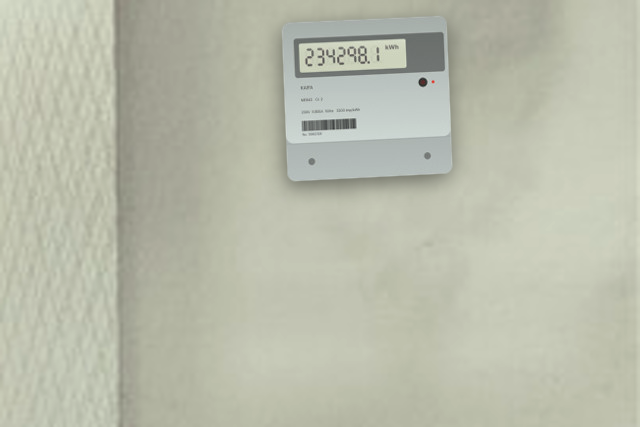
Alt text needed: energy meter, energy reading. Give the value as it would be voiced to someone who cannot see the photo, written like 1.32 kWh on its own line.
234298.1 kWh
